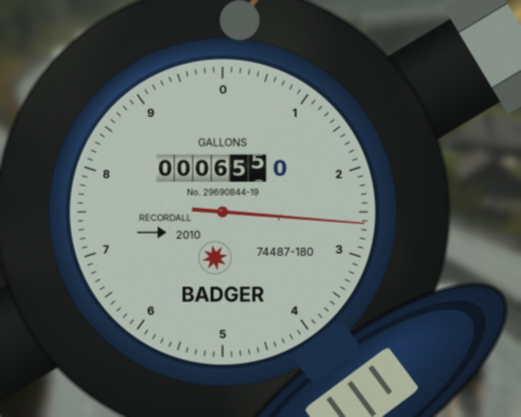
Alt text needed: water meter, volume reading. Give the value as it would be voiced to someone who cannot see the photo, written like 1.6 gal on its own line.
6552.6 gal
